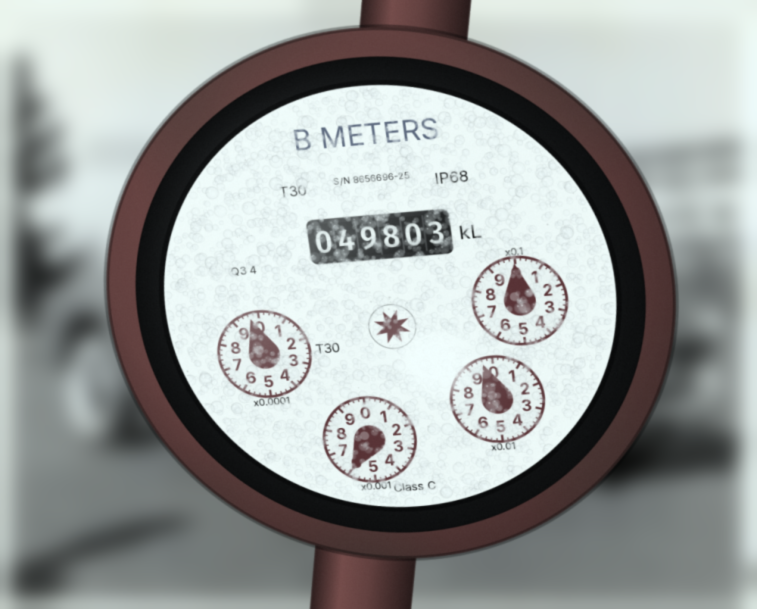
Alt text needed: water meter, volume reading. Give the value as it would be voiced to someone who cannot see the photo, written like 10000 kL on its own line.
49802.9959 kL
